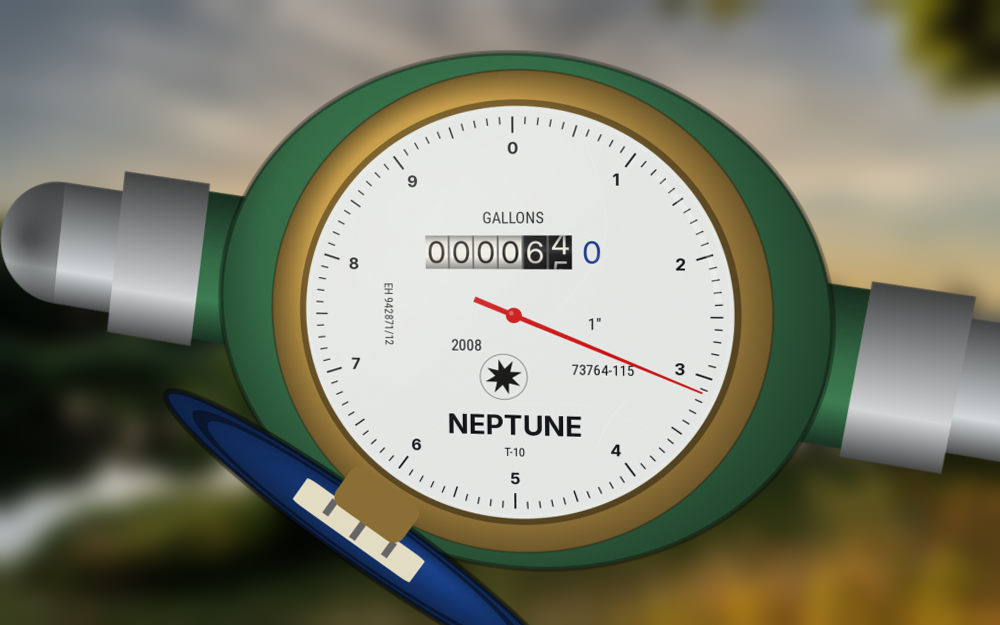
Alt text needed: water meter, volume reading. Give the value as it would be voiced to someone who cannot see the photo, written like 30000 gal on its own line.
643.1 gal
